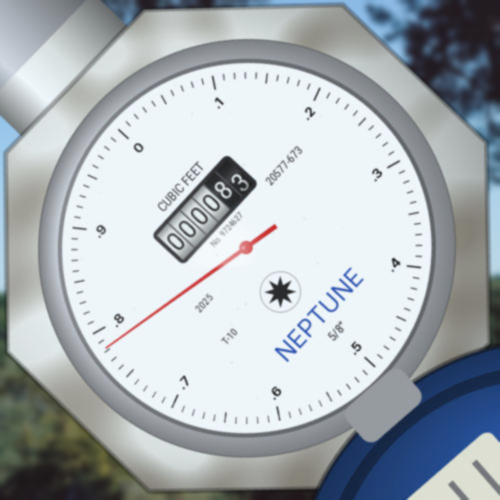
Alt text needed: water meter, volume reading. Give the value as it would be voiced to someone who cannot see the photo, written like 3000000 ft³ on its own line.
82.78 ft³
